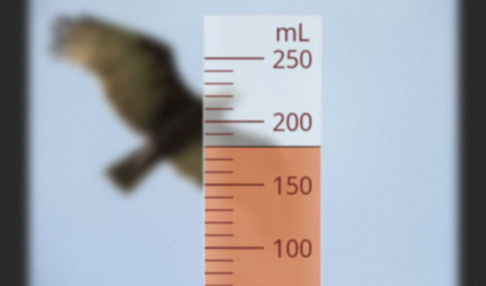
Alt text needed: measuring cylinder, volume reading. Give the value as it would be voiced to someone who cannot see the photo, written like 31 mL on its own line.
180 mL
